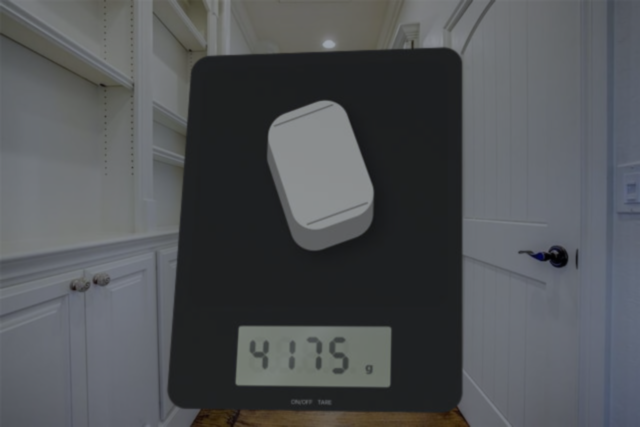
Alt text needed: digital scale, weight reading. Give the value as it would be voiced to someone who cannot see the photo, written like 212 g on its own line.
4175 g
